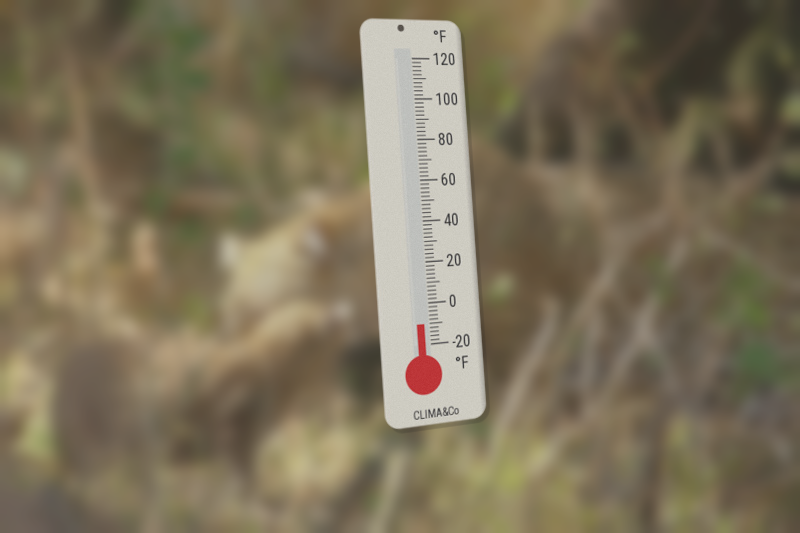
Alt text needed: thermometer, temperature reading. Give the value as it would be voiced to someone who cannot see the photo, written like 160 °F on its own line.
-10 °F
